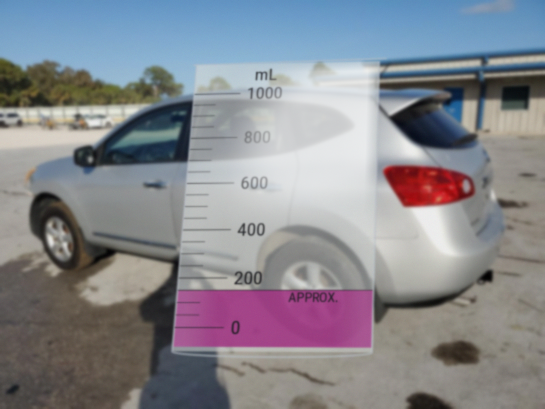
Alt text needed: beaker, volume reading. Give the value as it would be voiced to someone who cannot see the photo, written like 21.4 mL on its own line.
150 mL
